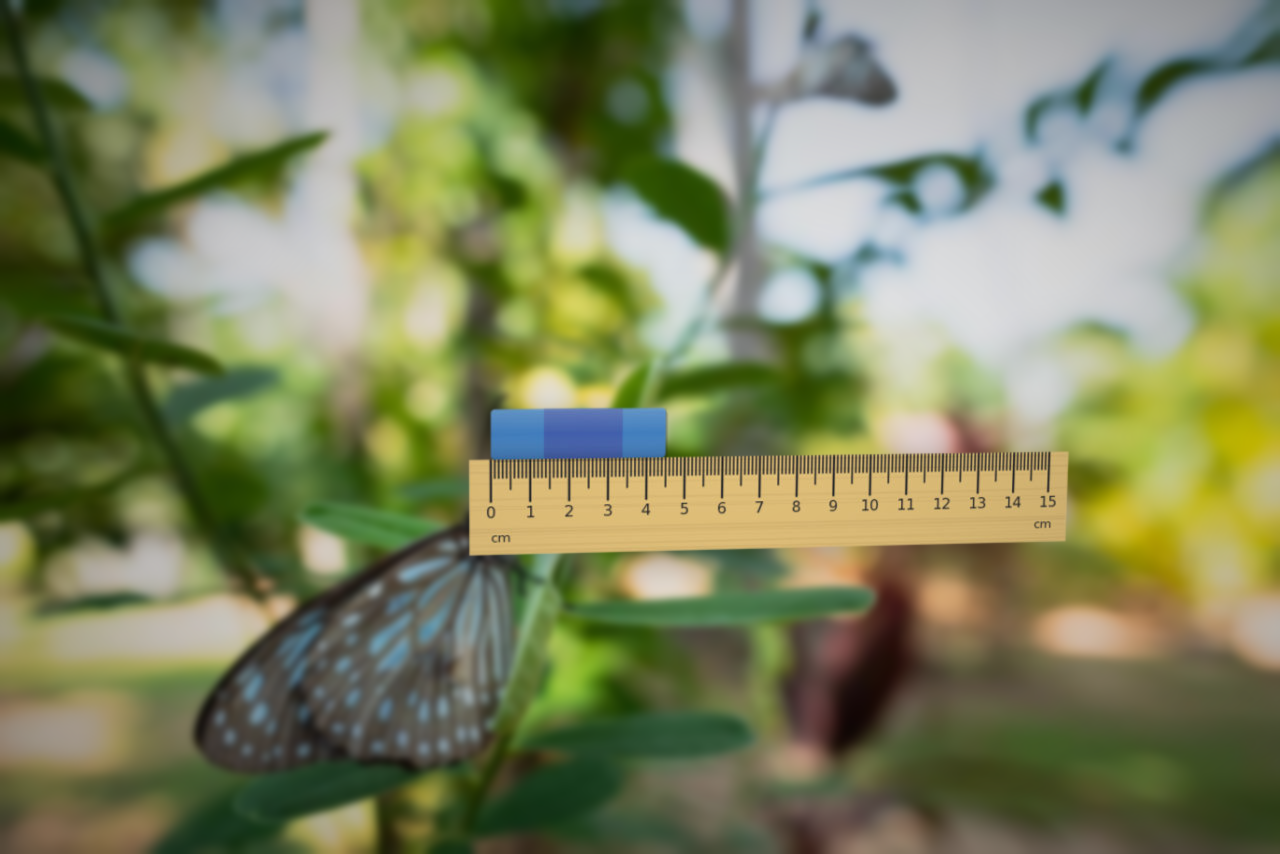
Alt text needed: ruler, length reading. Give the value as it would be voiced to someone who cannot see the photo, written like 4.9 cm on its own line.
4.5 cm
